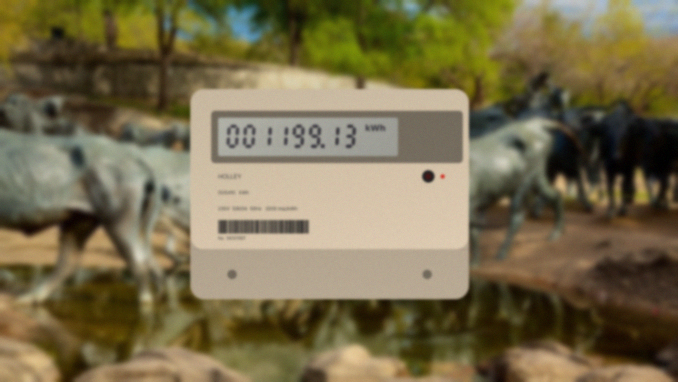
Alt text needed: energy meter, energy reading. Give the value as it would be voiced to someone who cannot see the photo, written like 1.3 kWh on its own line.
1199.13 kWh
